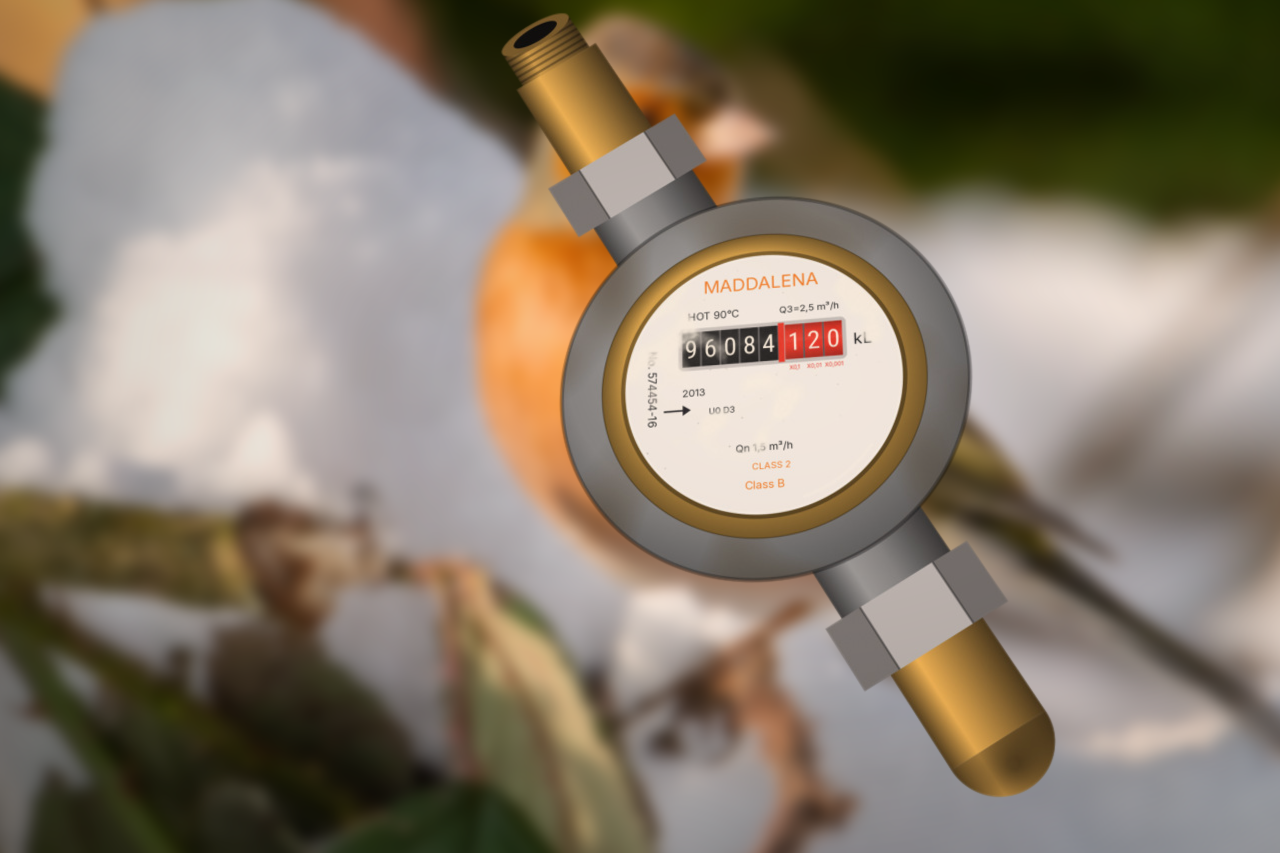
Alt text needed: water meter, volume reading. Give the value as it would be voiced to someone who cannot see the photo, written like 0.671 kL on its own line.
96084.120 kL
